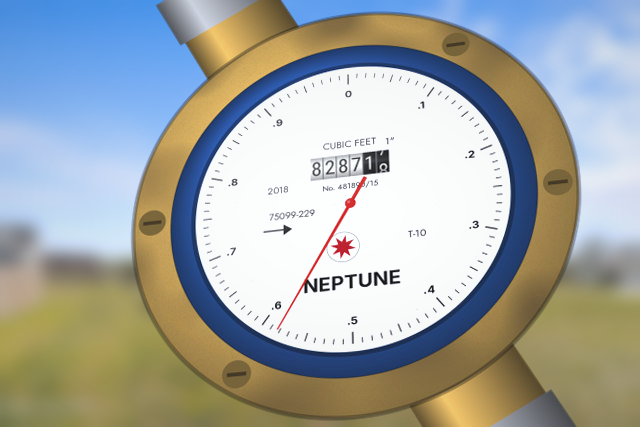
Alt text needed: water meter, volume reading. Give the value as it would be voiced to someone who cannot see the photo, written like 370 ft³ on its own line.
828717.58 ft³
